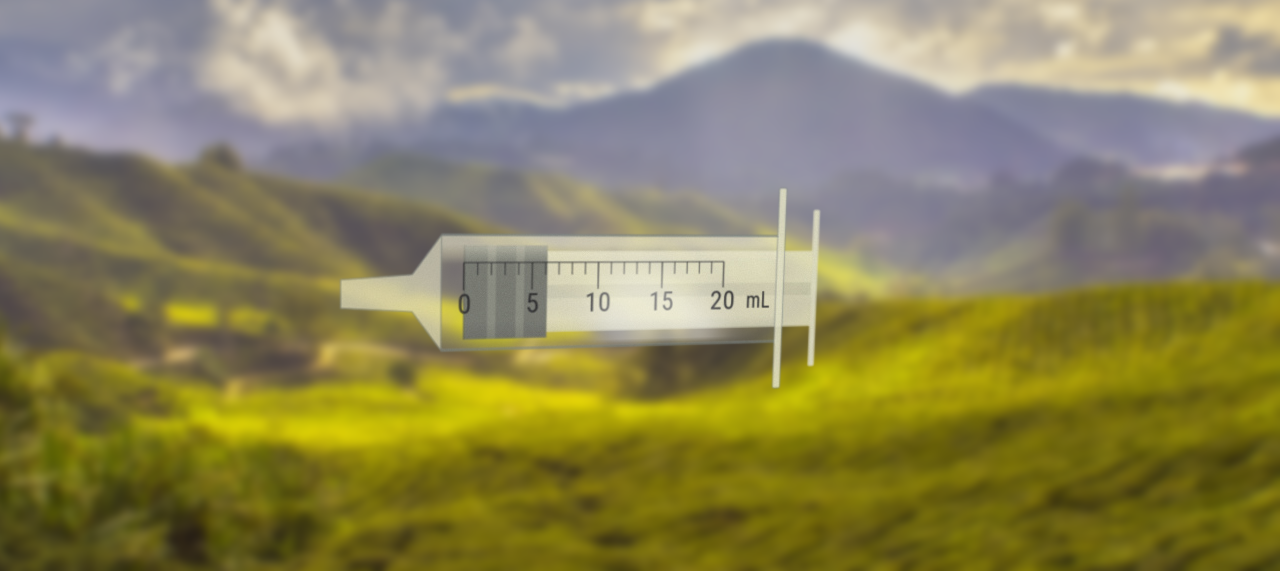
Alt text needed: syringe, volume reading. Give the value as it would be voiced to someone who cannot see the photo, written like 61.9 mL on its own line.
0 mL
